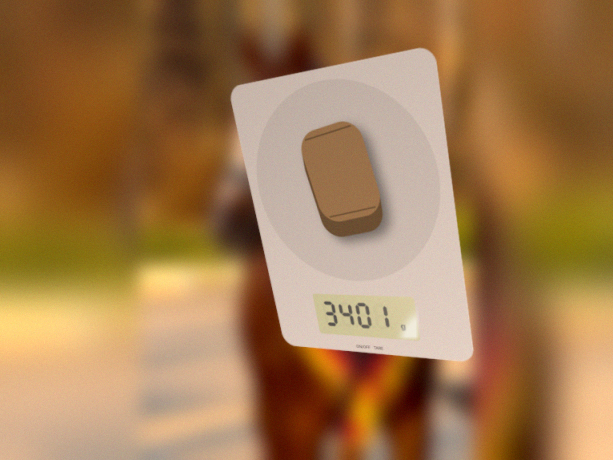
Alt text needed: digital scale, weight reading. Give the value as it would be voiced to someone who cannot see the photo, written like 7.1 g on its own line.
3401 g
